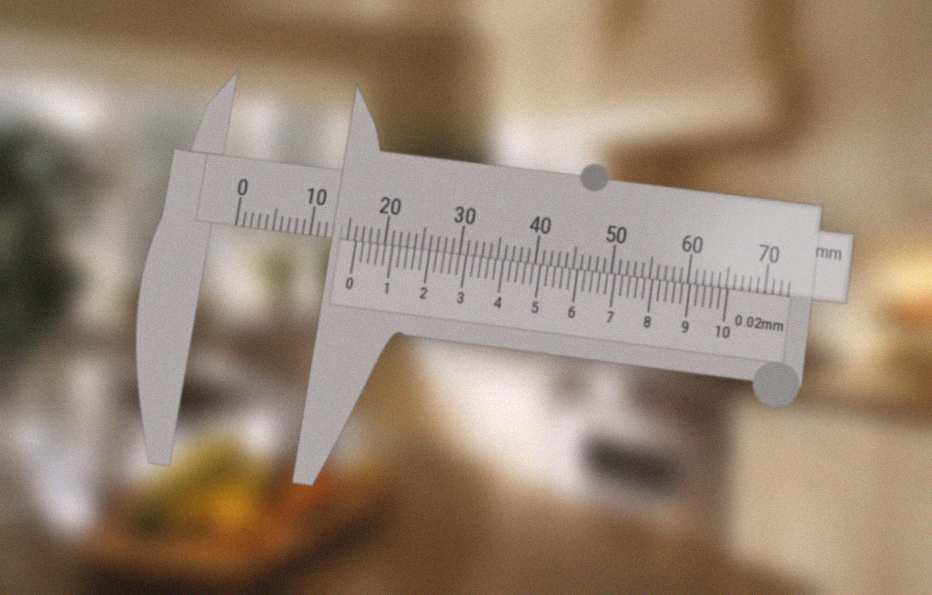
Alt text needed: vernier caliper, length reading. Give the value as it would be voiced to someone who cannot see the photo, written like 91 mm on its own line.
16.2 mm
